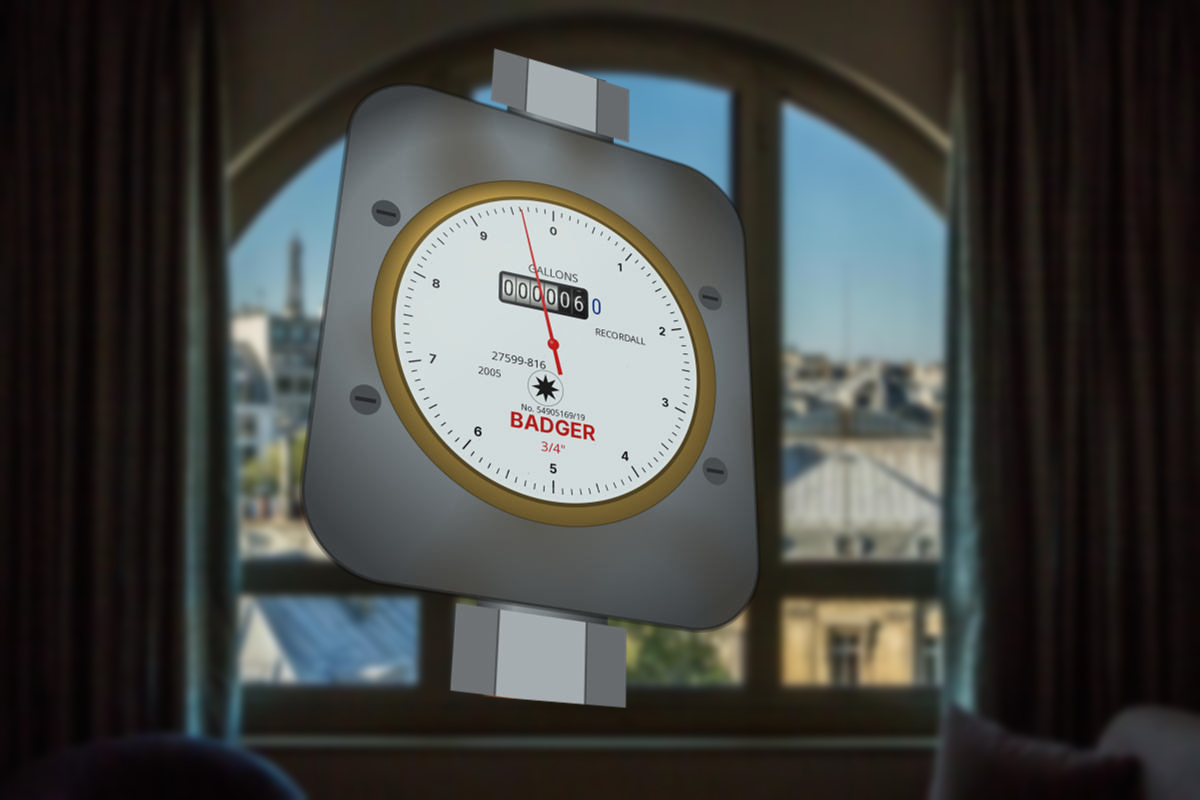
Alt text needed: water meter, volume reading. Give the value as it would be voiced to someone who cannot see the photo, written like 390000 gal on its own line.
59.6 gal
